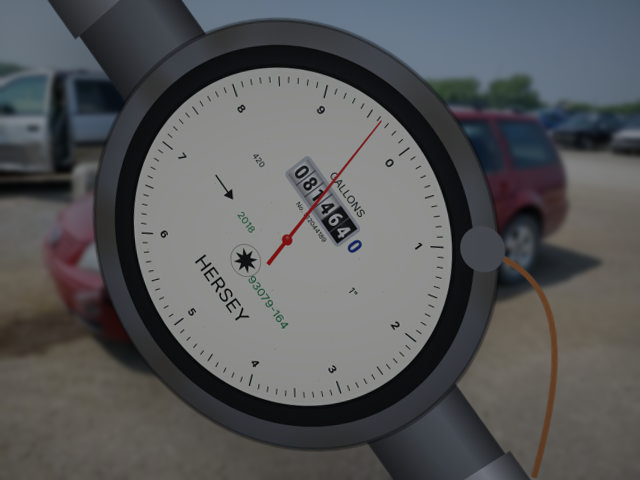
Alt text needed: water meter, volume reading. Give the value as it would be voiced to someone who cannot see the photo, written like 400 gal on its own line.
814639.6 gal
